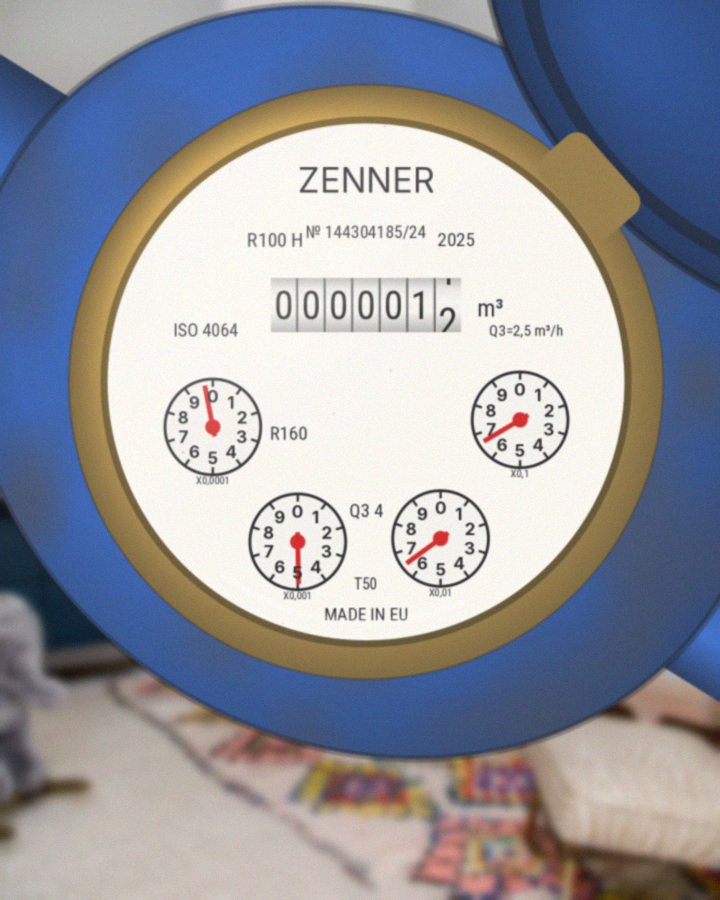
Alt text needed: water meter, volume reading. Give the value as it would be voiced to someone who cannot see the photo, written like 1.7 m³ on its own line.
11.6649 m³
